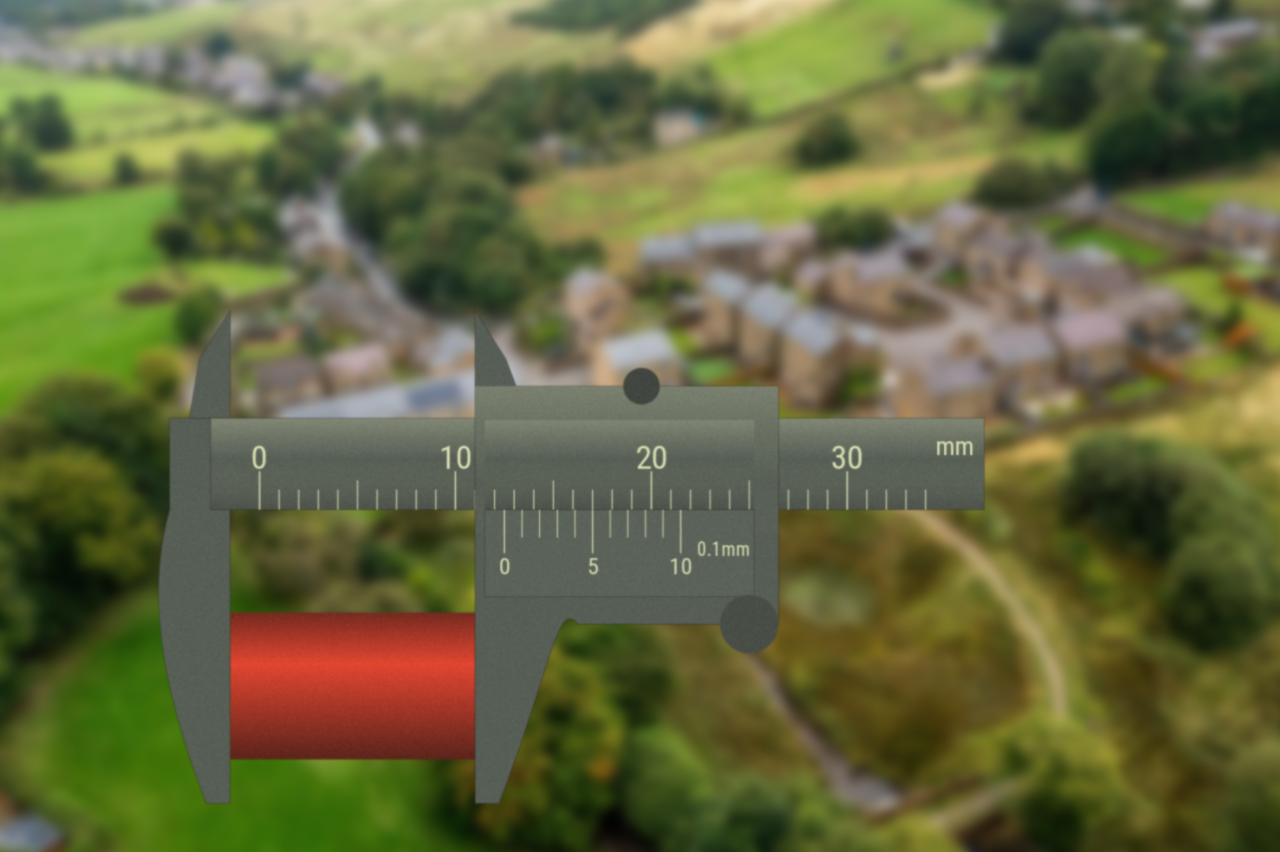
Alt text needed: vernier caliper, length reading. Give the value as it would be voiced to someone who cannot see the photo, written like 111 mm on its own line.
12.5 mm
